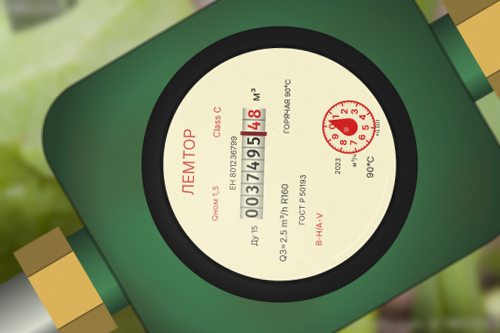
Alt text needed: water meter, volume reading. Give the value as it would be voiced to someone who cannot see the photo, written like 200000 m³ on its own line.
37495.480 m³
